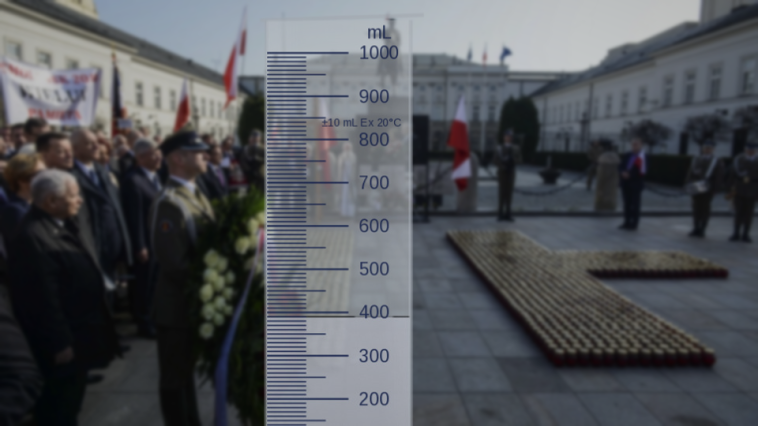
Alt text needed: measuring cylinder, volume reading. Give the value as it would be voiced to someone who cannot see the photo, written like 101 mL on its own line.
390 mL
